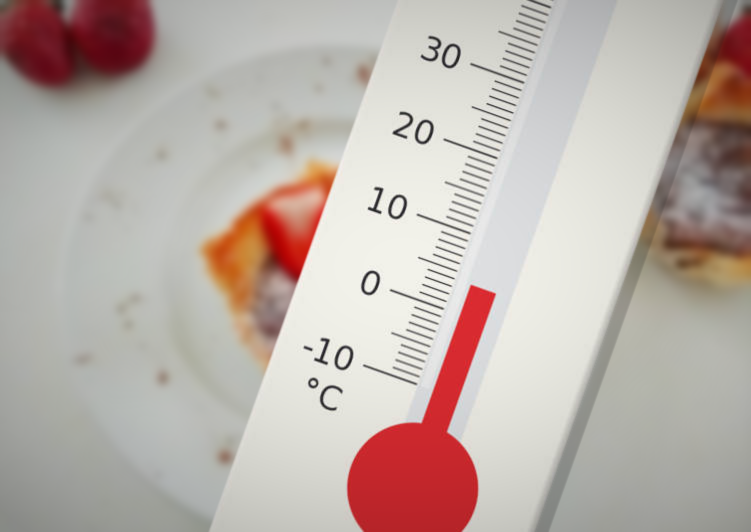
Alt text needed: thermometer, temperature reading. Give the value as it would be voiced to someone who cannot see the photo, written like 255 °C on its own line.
4 °C
